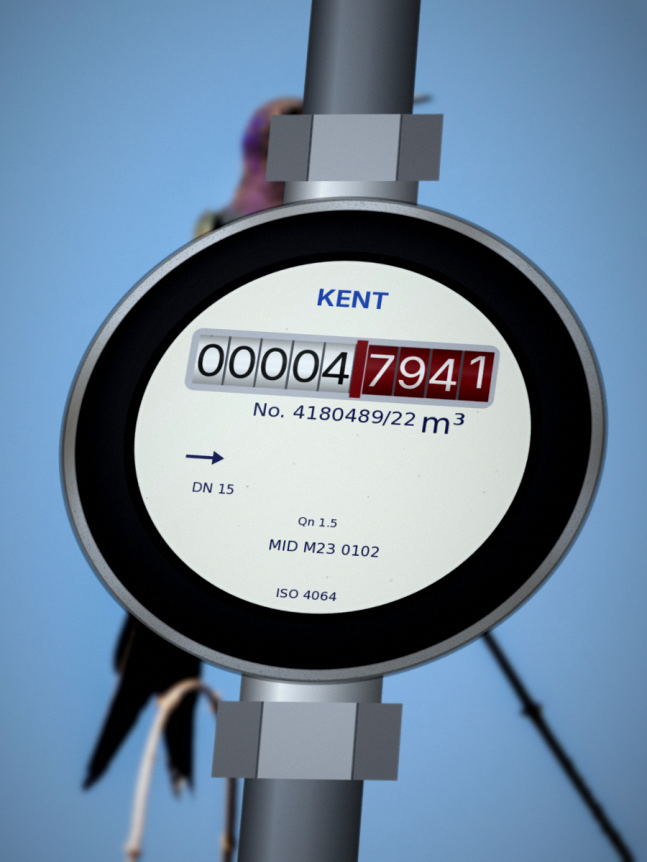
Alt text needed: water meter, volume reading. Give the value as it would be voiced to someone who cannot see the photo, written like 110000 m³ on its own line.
4.7941 m³
